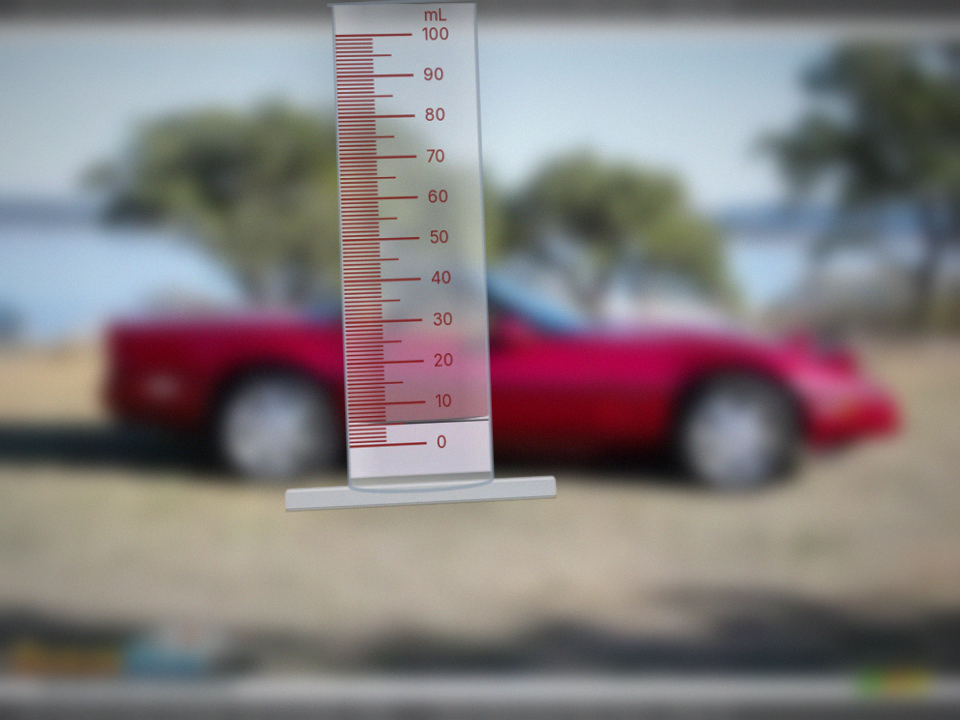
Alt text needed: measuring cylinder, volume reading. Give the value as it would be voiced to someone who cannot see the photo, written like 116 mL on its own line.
5 mL
